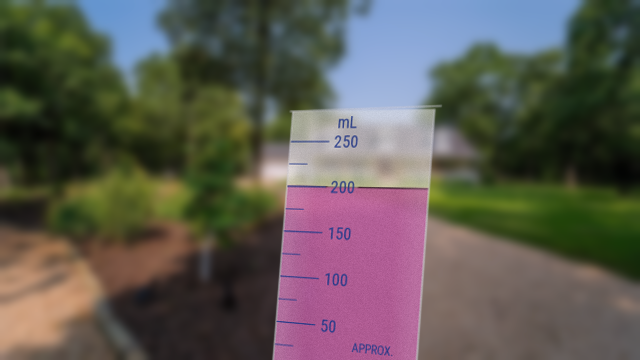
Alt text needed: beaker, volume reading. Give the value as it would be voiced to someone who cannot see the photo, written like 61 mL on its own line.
200 mL
